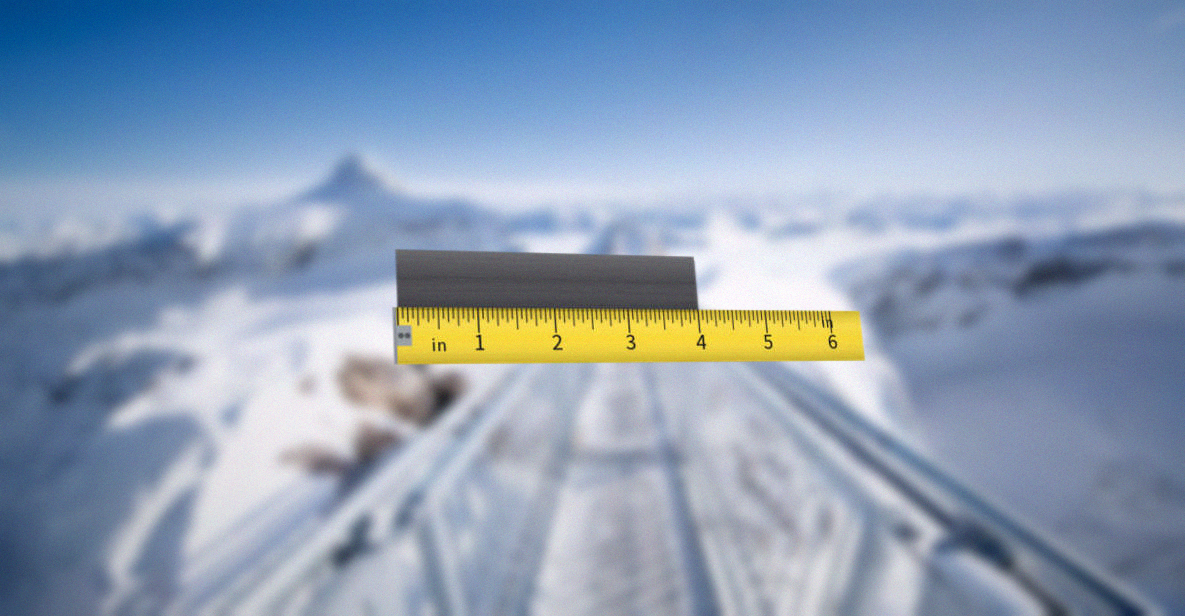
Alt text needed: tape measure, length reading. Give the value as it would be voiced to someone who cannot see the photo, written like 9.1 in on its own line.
4 in
